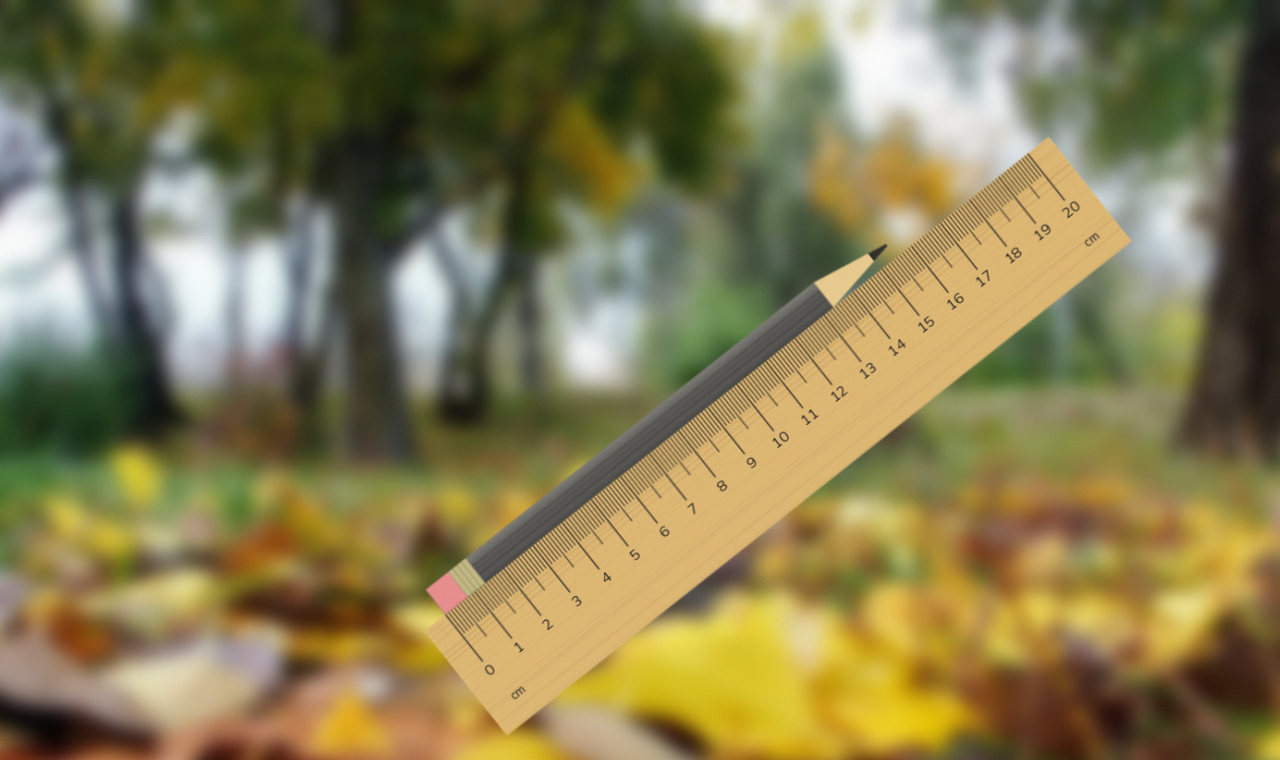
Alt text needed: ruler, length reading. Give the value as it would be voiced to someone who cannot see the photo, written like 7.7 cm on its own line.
15.5 cm
